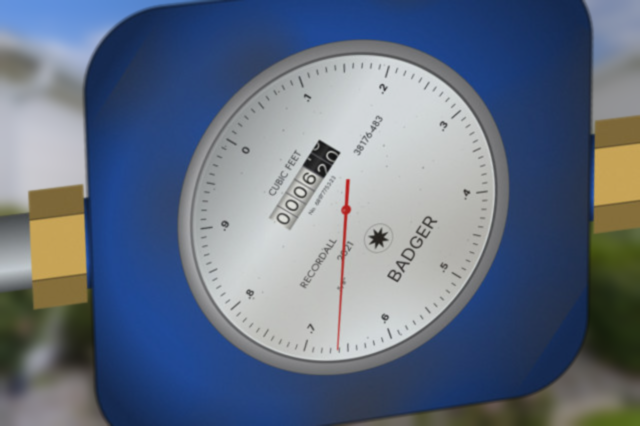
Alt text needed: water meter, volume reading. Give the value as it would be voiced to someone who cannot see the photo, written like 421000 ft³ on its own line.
619.66 ft³
